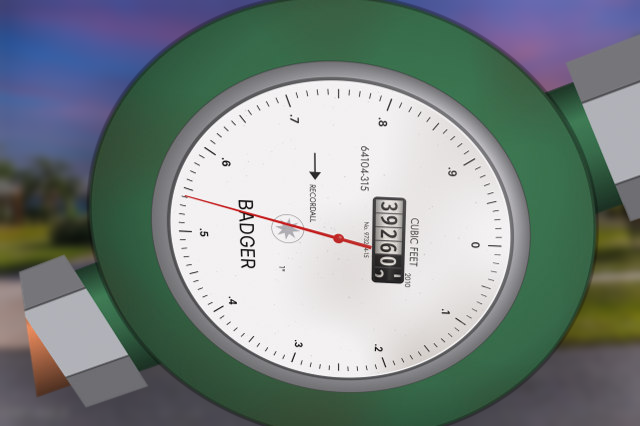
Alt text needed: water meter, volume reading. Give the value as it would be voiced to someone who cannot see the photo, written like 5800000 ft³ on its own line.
392601.54 ft³
